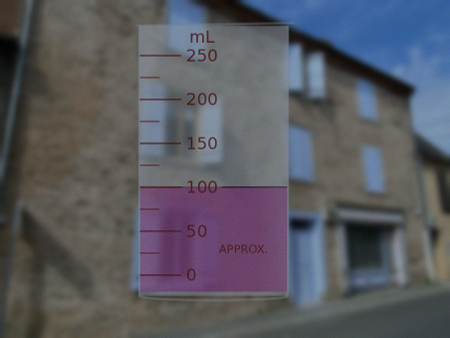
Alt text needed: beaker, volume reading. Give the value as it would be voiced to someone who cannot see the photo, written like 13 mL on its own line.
100 mL
